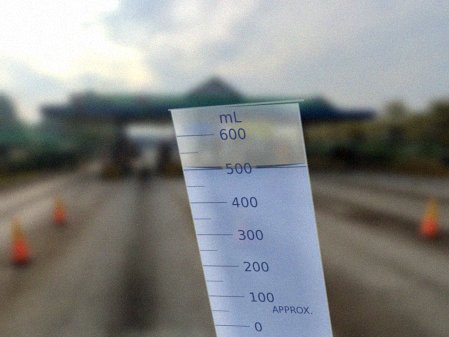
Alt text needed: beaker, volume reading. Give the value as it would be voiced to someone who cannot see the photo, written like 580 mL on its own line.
500 mL
